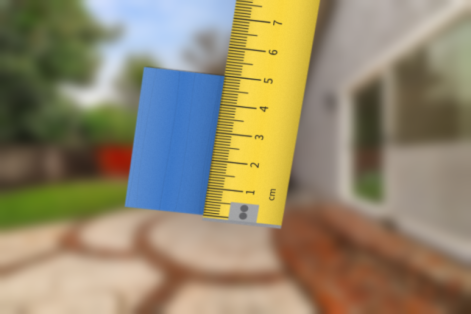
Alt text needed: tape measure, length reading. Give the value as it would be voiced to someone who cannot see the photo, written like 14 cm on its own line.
5 cm
